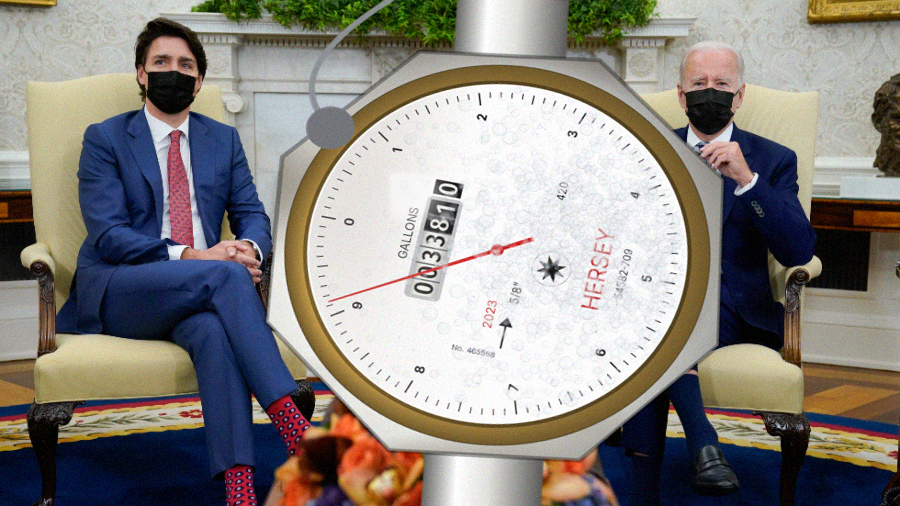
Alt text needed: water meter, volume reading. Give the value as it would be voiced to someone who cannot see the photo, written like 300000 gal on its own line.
33809.1 gal
